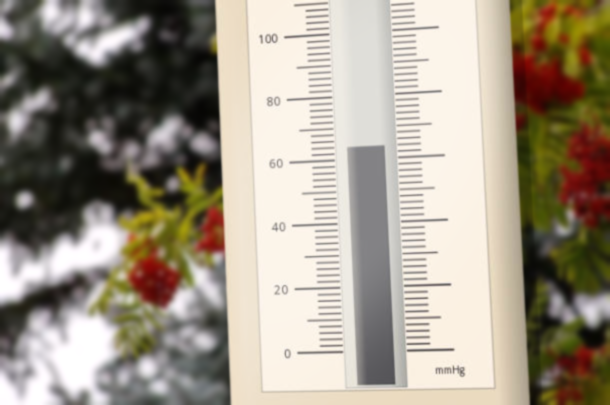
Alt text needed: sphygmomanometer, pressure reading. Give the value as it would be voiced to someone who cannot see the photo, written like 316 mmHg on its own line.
64 mmHg
